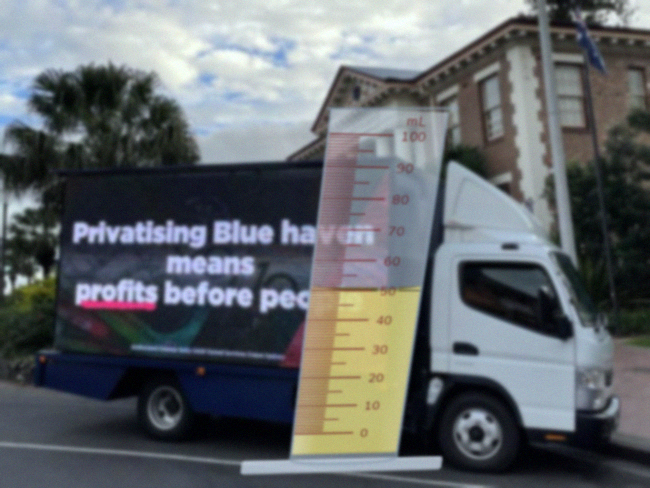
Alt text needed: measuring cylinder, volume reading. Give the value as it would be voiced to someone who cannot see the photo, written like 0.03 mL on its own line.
50 mL
